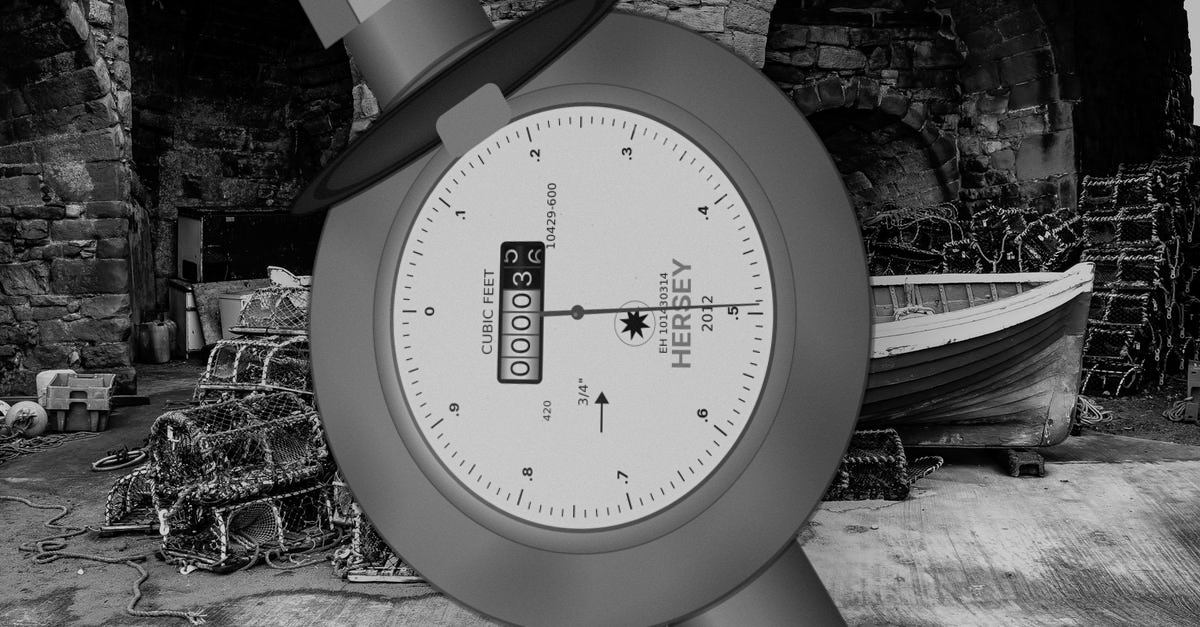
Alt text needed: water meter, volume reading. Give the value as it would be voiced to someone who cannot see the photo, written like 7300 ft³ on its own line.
35.49 ft³
